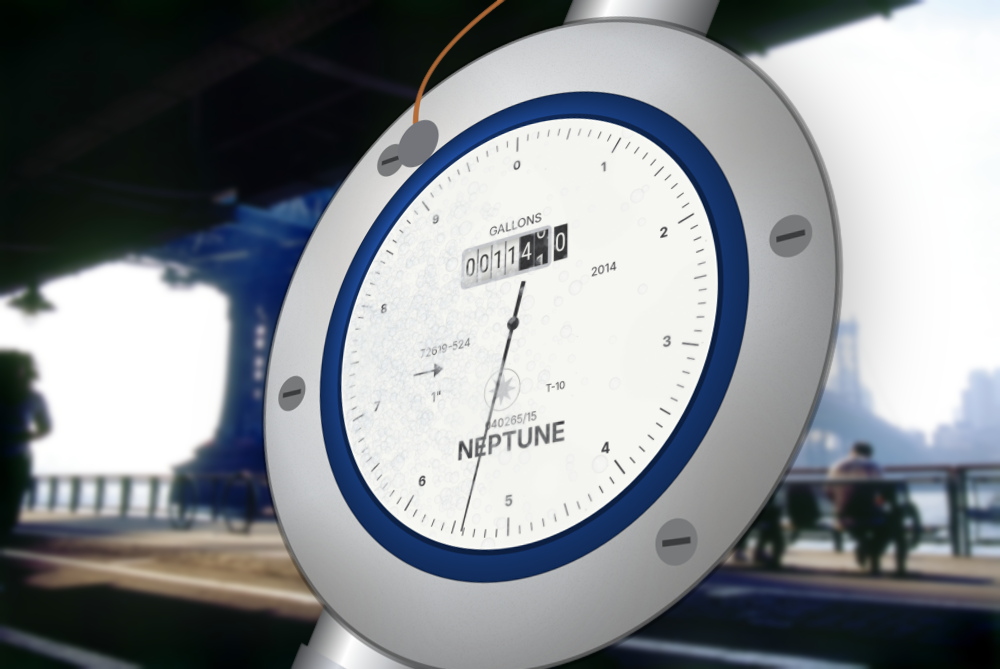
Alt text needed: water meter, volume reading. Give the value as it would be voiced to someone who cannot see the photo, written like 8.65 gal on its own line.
11405.4 gal
